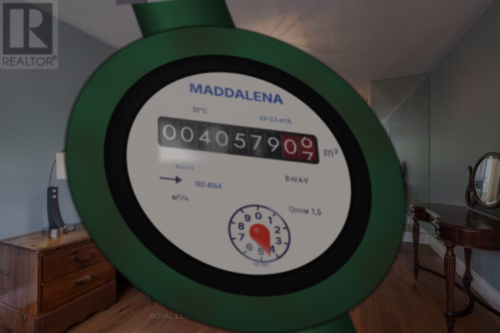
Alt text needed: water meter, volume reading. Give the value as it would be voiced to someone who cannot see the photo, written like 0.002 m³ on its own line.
40579.064 m³
